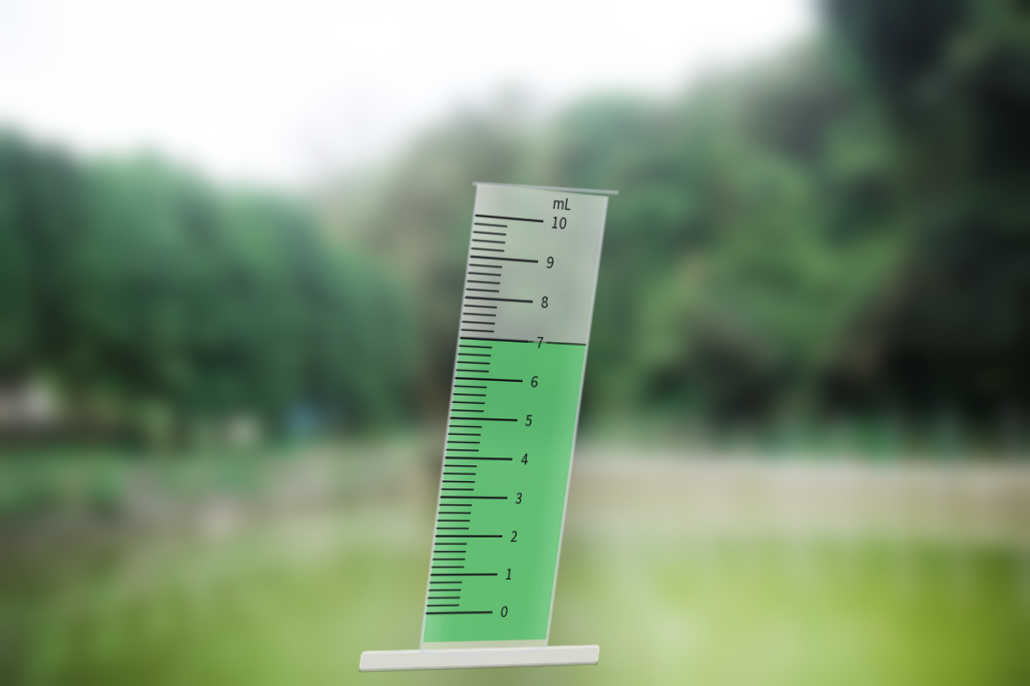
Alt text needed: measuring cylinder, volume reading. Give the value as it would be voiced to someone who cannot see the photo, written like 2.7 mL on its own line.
7 mL
